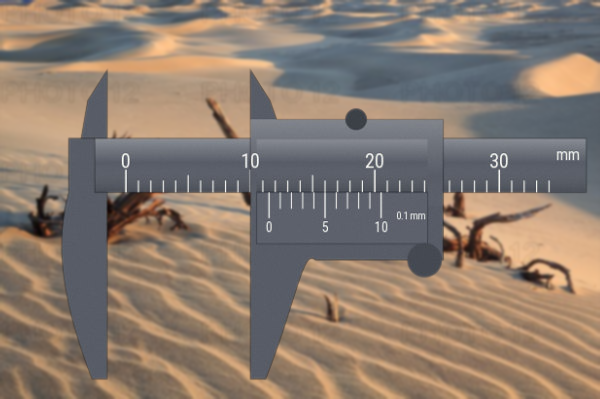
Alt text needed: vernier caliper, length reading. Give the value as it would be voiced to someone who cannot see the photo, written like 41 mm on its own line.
11.5 mm
